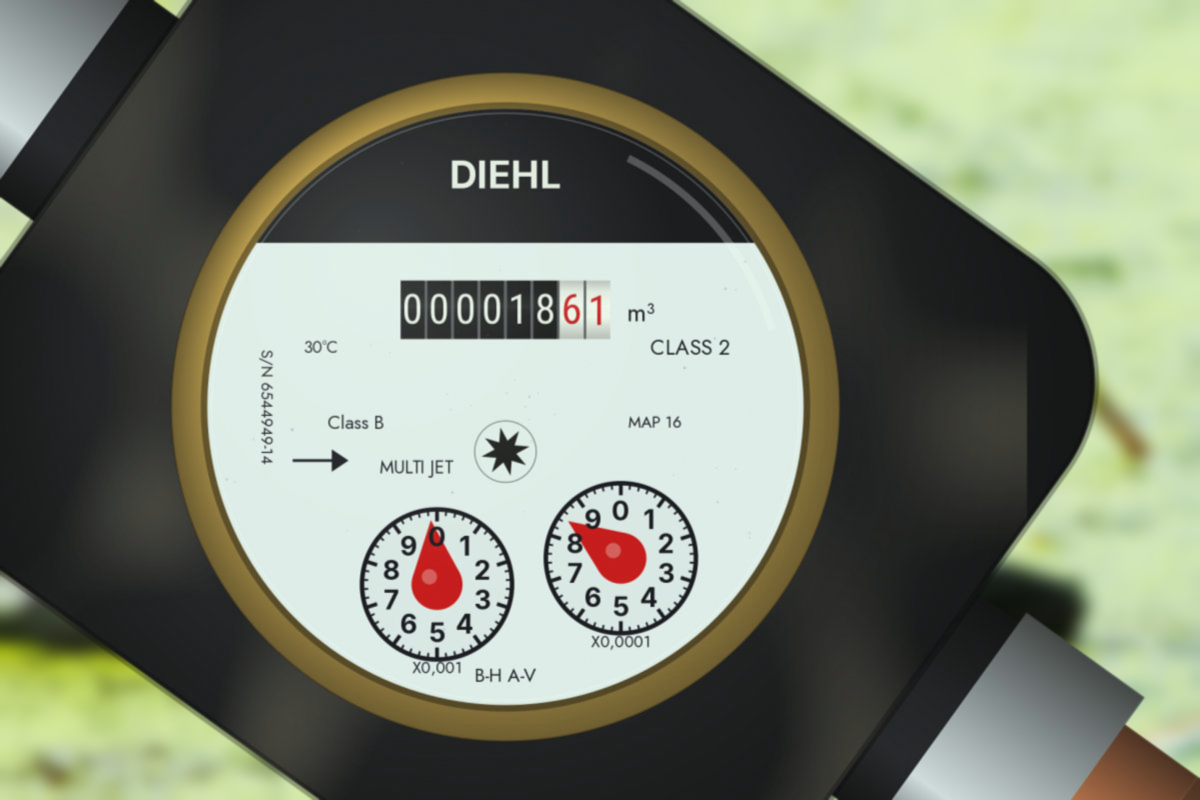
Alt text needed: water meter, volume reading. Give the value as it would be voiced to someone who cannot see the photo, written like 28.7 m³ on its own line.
18.6098 m³
